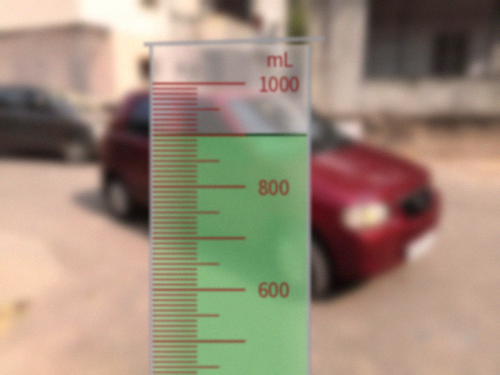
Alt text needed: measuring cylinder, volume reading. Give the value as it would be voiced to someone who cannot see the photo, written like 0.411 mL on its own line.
900 mL
